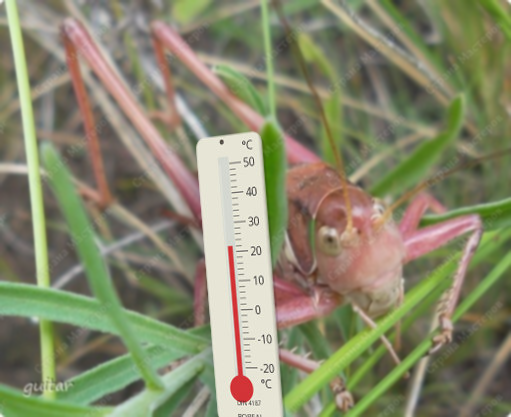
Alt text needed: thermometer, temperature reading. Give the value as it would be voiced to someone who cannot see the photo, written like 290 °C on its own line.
22 °C
